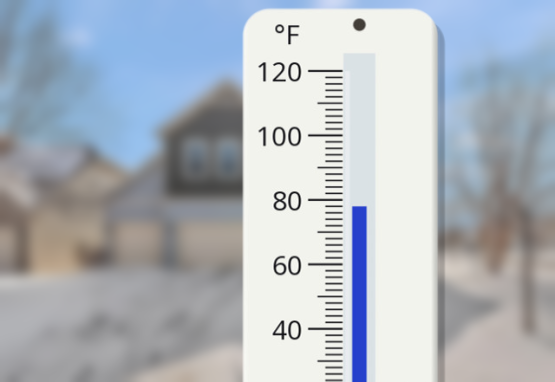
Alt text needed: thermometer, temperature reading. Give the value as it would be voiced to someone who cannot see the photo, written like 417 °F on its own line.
78 °F
